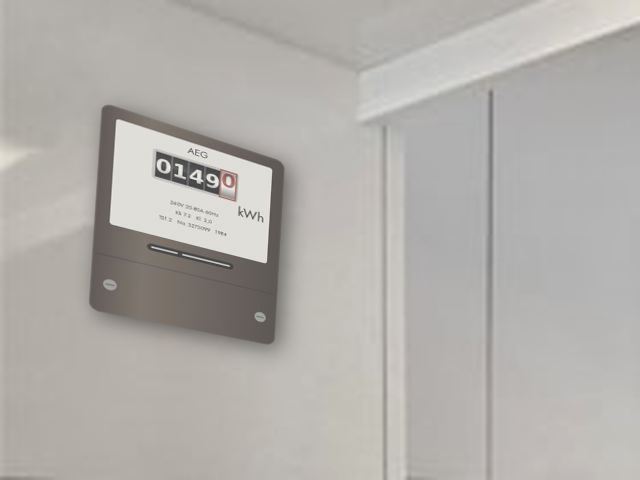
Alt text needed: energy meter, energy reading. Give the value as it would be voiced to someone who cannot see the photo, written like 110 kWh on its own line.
149.0 kWh
